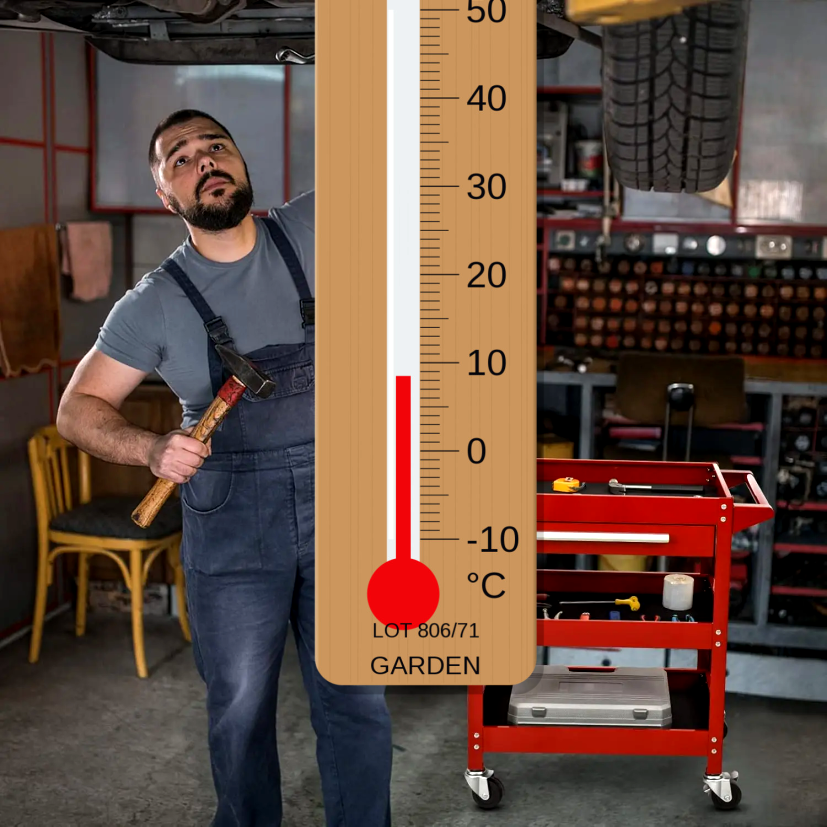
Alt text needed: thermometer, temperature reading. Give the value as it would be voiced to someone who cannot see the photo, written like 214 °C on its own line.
8.5 °C
